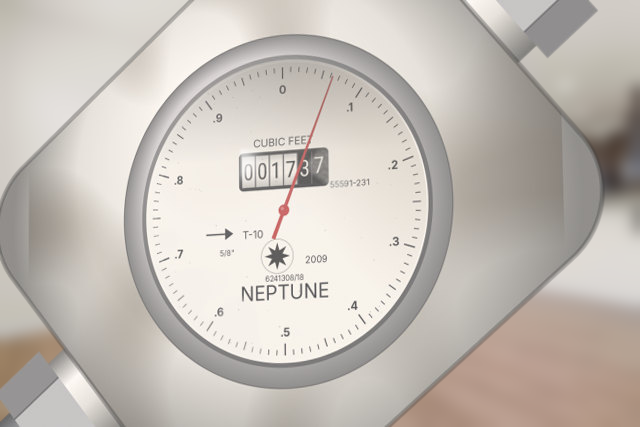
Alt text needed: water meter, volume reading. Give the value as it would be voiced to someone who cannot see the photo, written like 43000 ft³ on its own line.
1737.06 ft³
